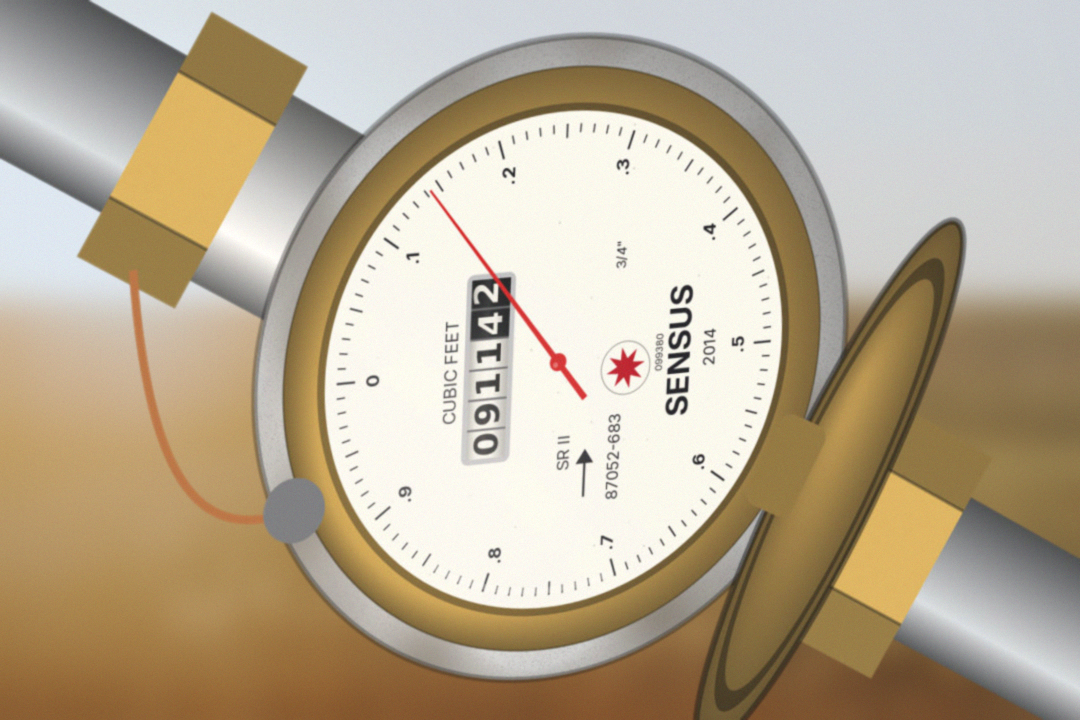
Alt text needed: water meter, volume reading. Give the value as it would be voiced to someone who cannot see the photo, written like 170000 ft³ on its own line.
91142.14 ft³
